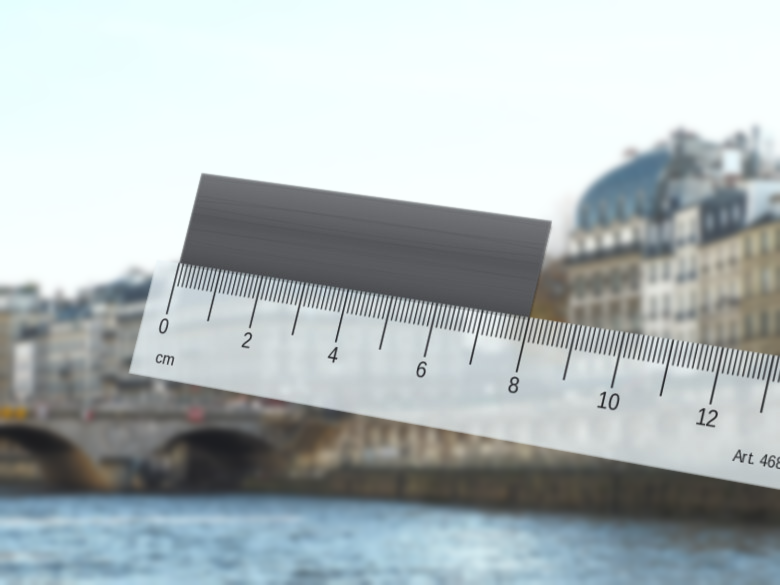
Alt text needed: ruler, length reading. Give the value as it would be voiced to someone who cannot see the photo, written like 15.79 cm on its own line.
8 cm
